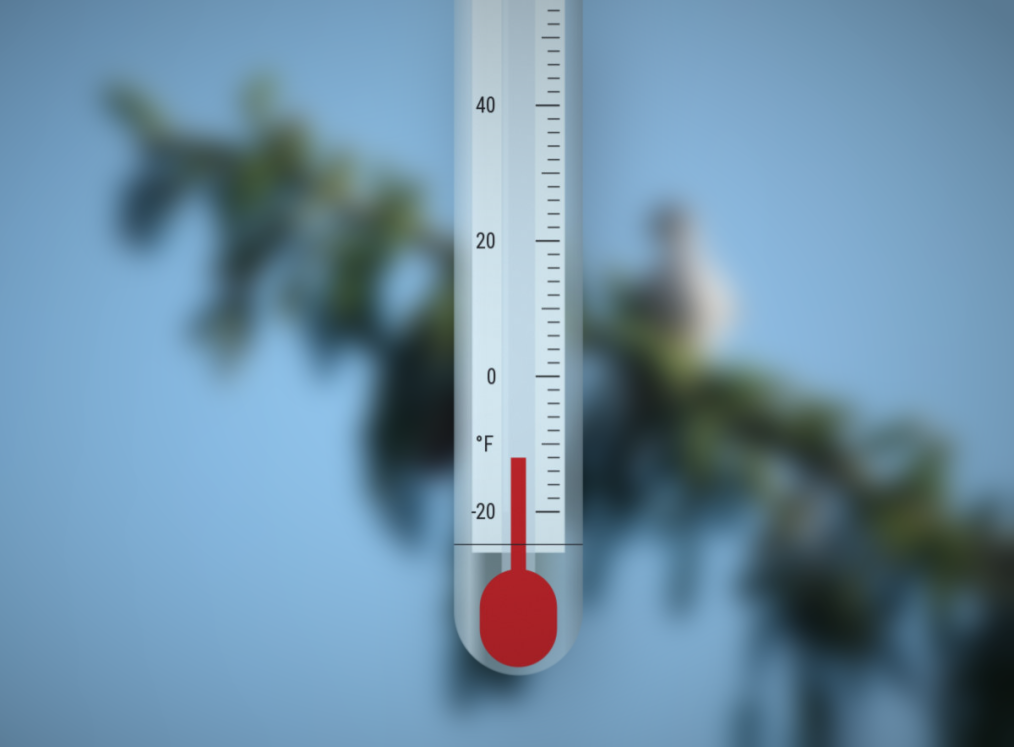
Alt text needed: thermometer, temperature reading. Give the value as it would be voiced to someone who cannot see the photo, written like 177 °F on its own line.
-12 °F
